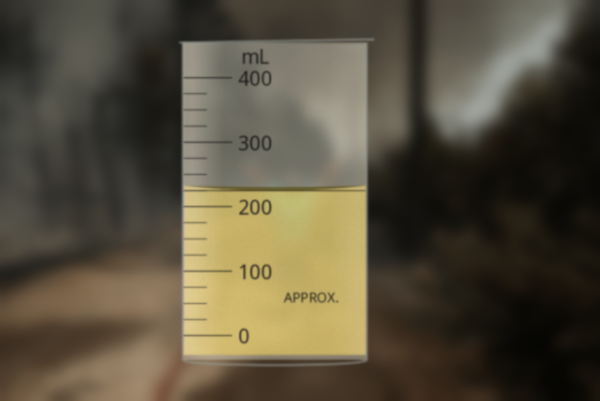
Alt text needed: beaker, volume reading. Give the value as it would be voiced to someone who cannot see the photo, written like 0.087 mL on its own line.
225 mL
